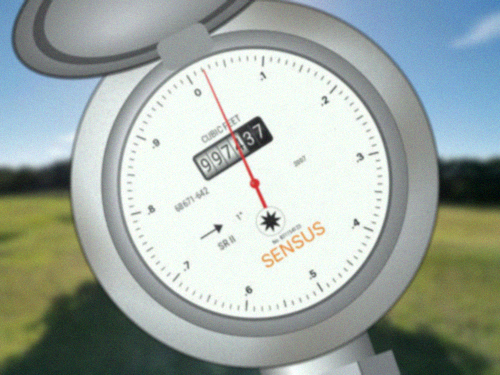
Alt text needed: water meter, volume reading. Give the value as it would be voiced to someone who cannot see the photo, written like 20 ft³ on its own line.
997437.02 ft³
